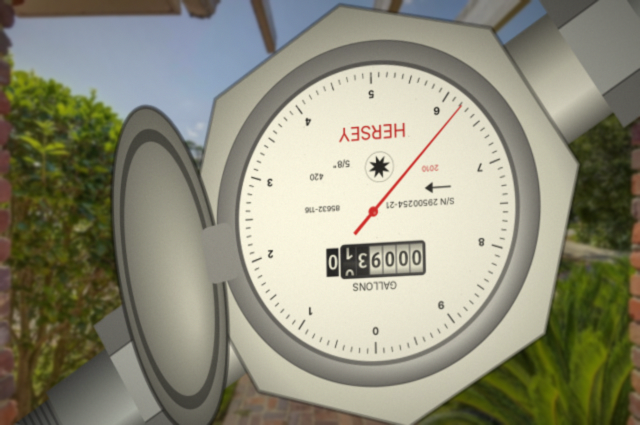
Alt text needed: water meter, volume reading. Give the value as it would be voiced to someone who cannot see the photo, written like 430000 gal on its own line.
9306.2 gal
